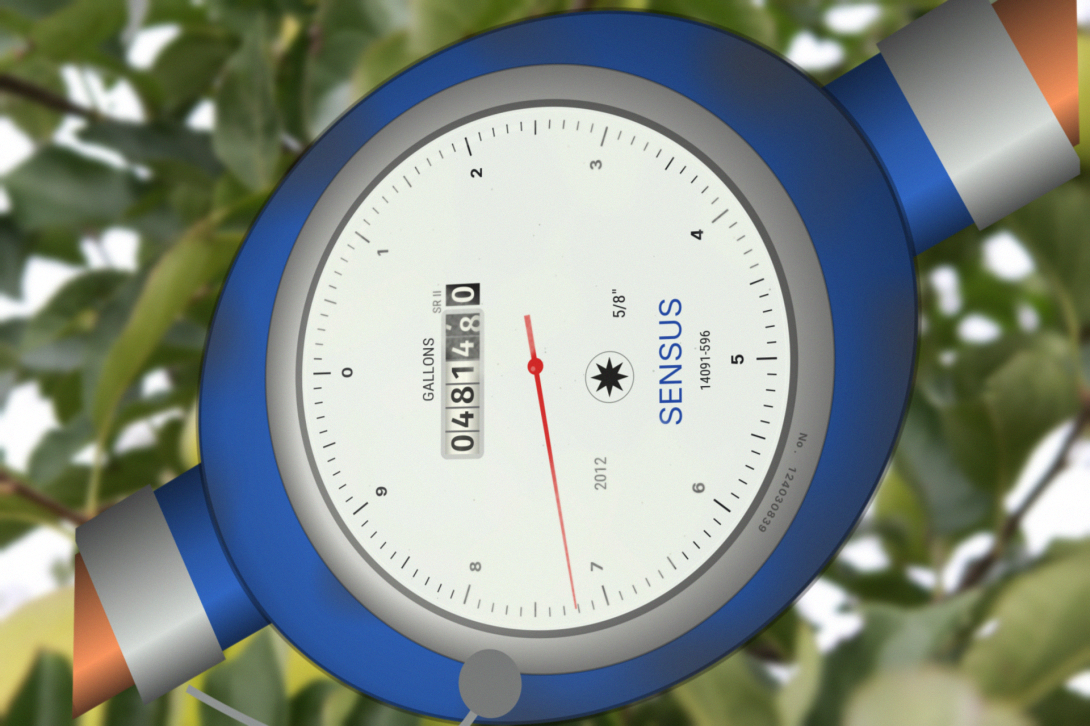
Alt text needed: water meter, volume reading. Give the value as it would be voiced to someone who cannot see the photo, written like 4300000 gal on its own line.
481477.2 gal
